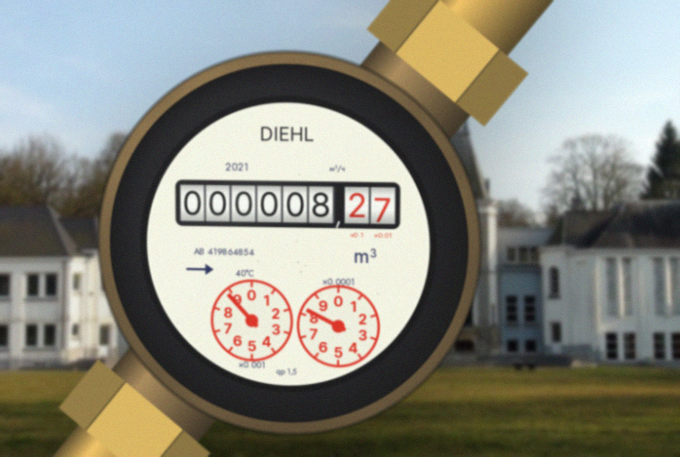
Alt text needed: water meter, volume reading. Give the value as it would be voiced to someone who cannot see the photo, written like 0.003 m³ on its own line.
8.2688 m³
